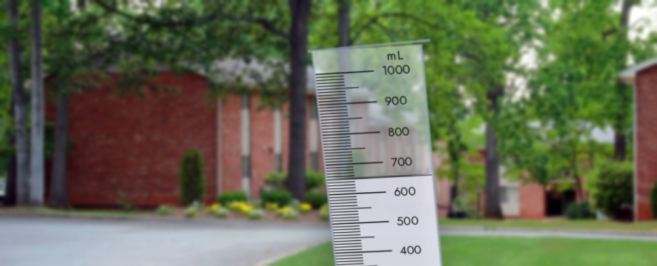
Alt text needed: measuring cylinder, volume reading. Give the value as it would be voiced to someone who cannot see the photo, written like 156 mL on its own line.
650 mL
